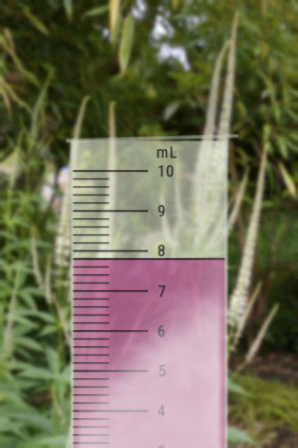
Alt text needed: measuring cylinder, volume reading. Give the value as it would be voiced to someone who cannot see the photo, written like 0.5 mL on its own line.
7.8 mL
